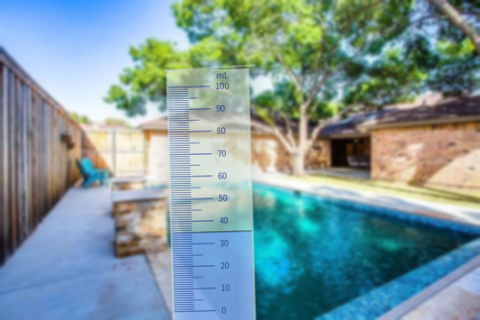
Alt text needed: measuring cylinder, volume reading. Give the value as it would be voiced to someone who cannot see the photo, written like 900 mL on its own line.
35 mL
